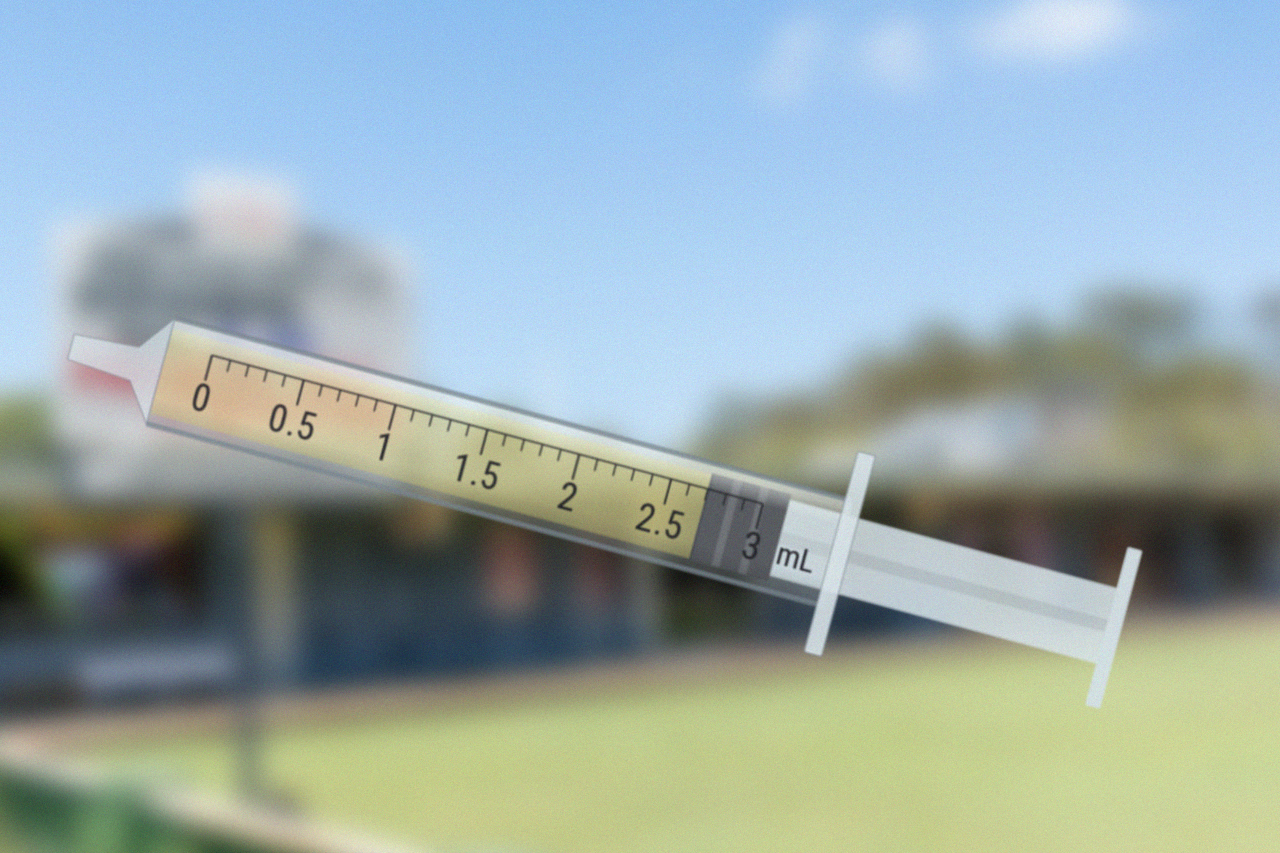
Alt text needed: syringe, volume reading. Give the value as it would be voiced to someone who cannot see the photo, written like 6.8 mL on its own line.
2.7 mL
